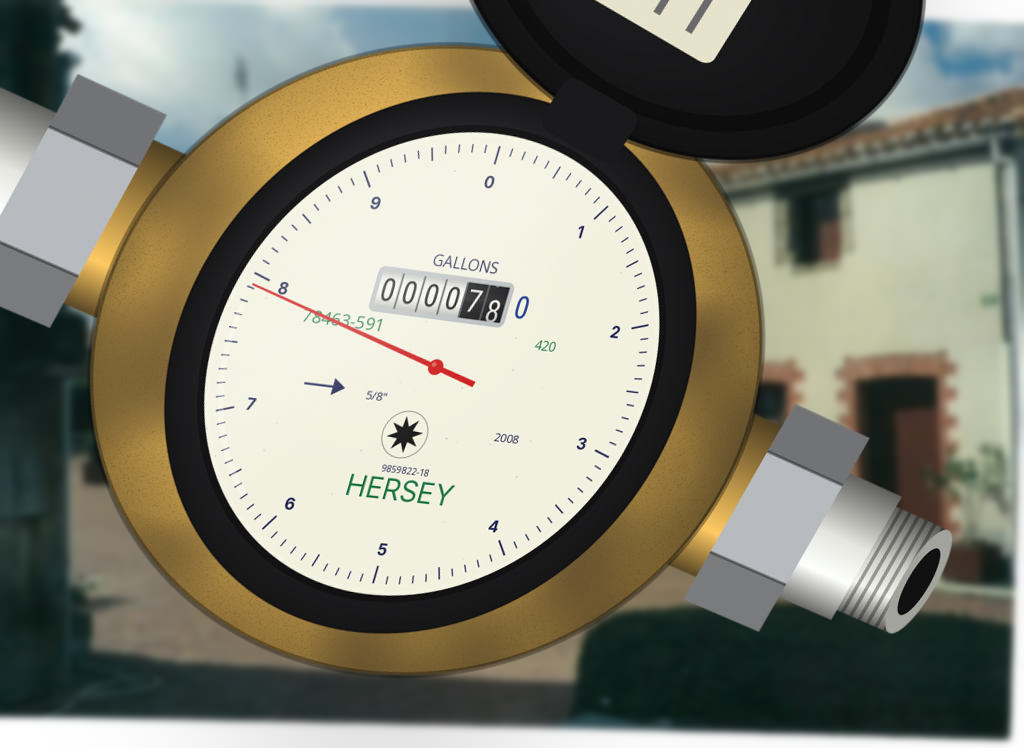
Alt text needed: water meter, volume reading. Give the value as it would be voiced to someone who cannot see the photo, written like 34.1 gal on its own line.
777.9 gal
